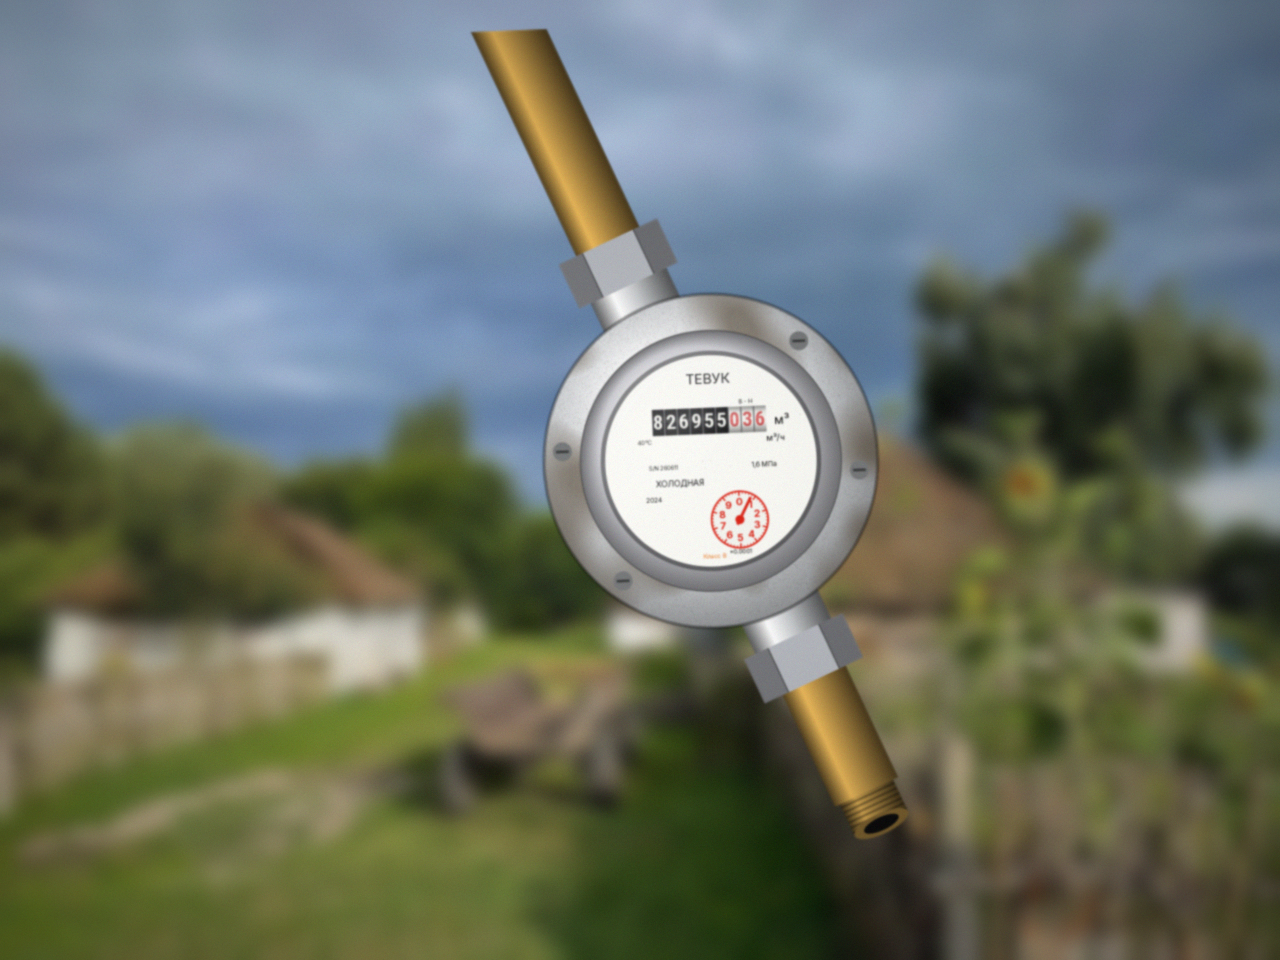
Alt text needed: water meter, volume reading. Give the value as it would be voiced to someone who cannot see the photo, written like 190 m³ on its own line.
826955.0360 m³
